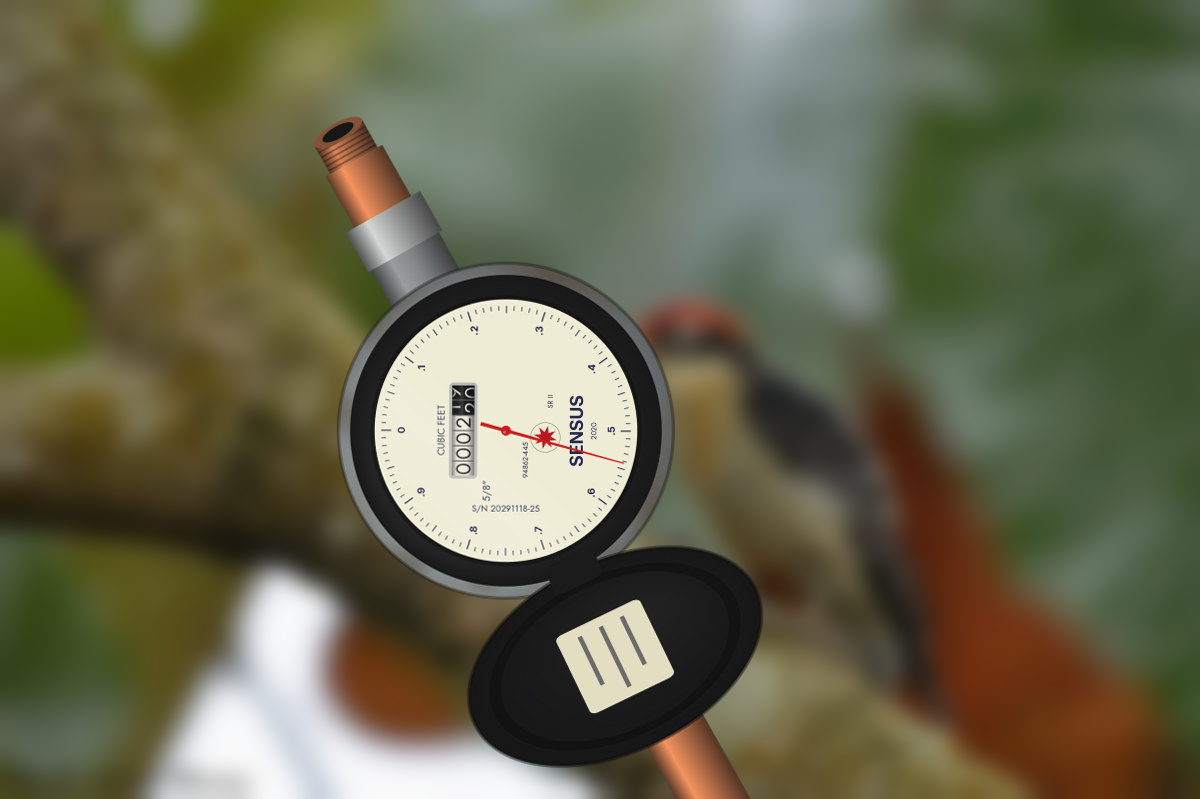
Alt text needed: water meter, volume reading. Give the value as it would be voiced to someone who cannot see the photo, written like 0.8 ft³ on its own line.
219.54 ft³
